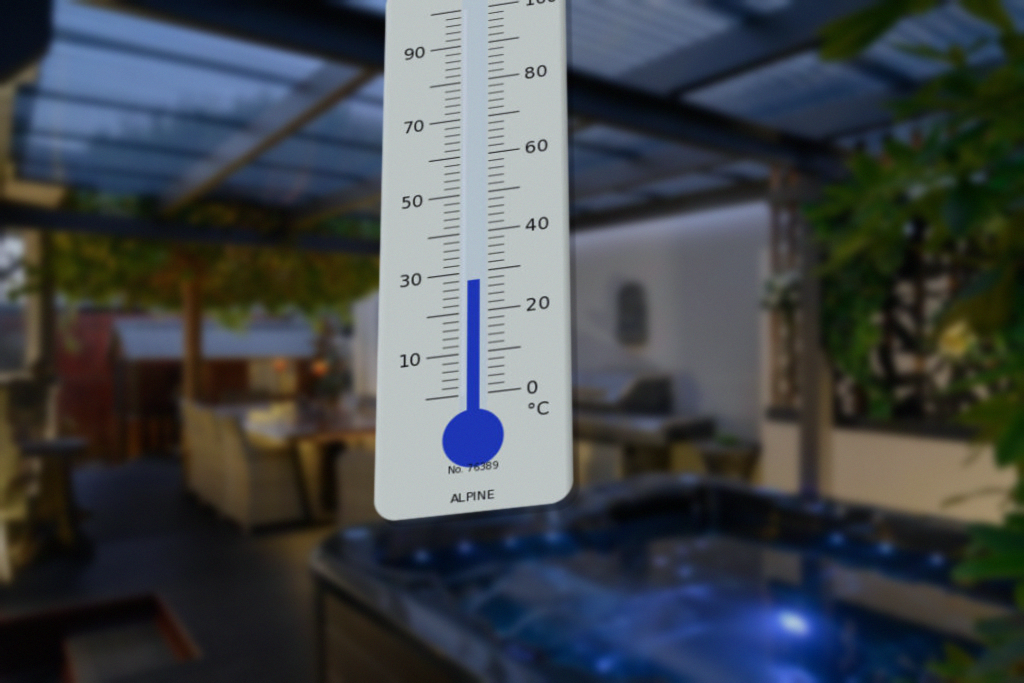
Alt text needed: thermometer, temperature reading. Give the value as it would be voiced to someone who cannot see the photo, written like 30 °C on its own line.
28 °C
